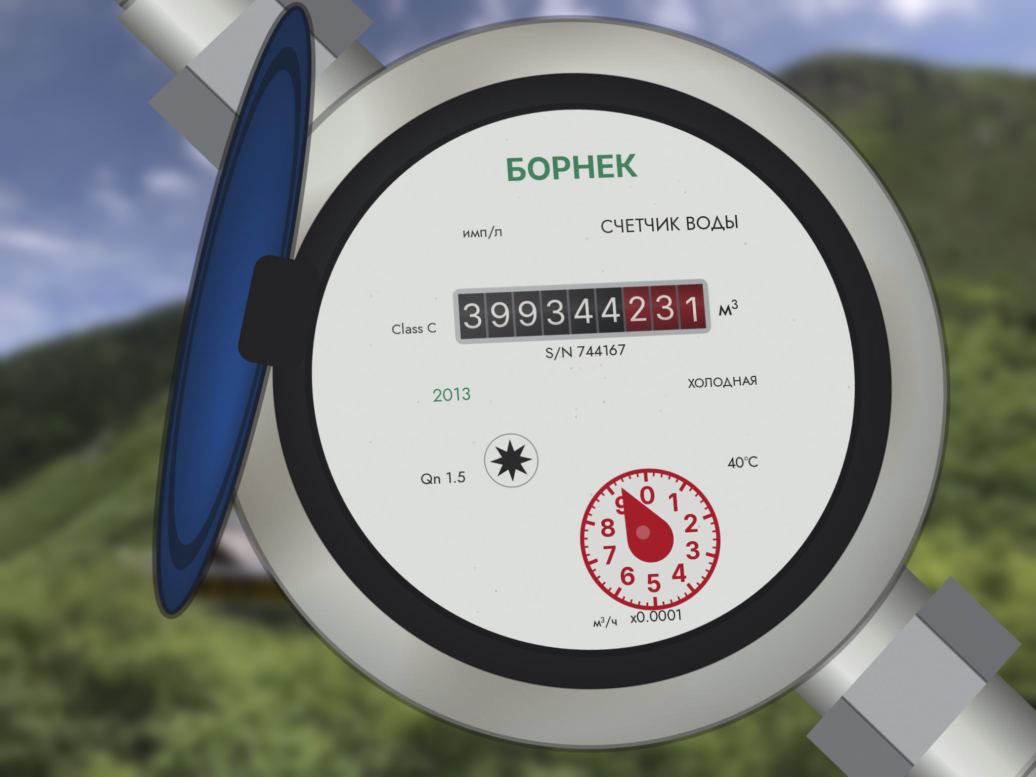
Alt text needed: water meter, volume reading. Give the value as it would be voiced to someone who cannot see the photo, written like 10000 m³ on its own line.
399344.2309 m³
